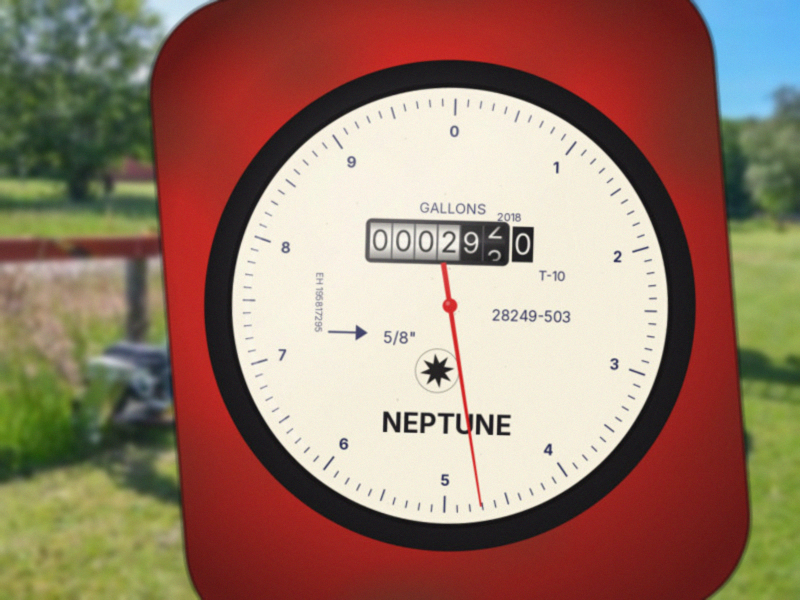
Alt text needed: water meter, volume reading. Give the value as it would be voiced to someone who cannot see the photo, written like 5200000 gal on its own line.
2924.7 gal
